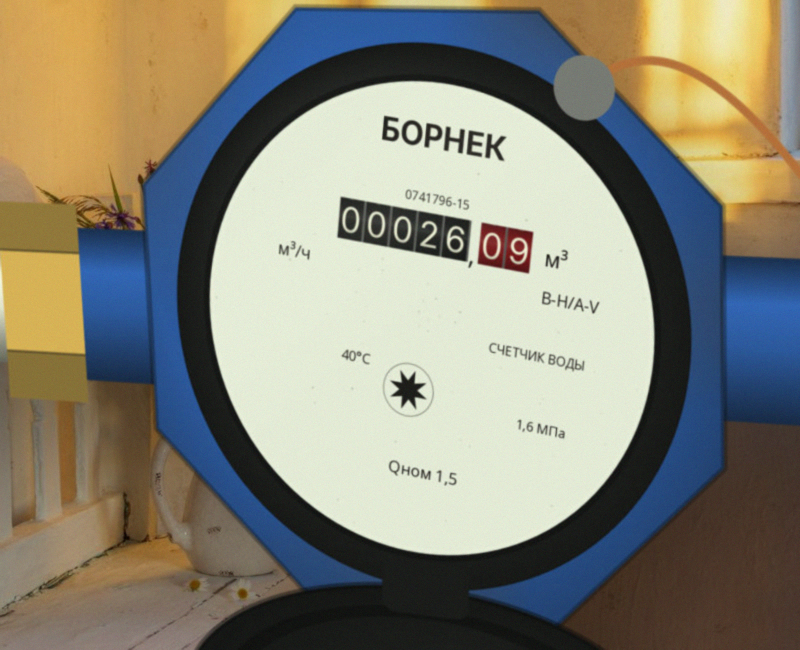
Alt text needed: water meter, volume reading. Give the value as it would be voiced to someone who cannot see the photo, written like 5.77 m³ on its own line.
26.09 m³
